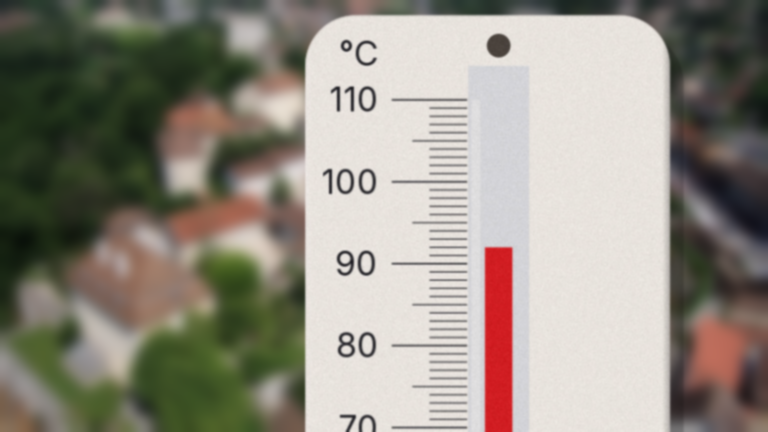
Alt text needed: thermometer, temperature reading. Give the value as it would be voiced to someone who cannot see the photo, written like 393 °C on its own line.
92 °C
